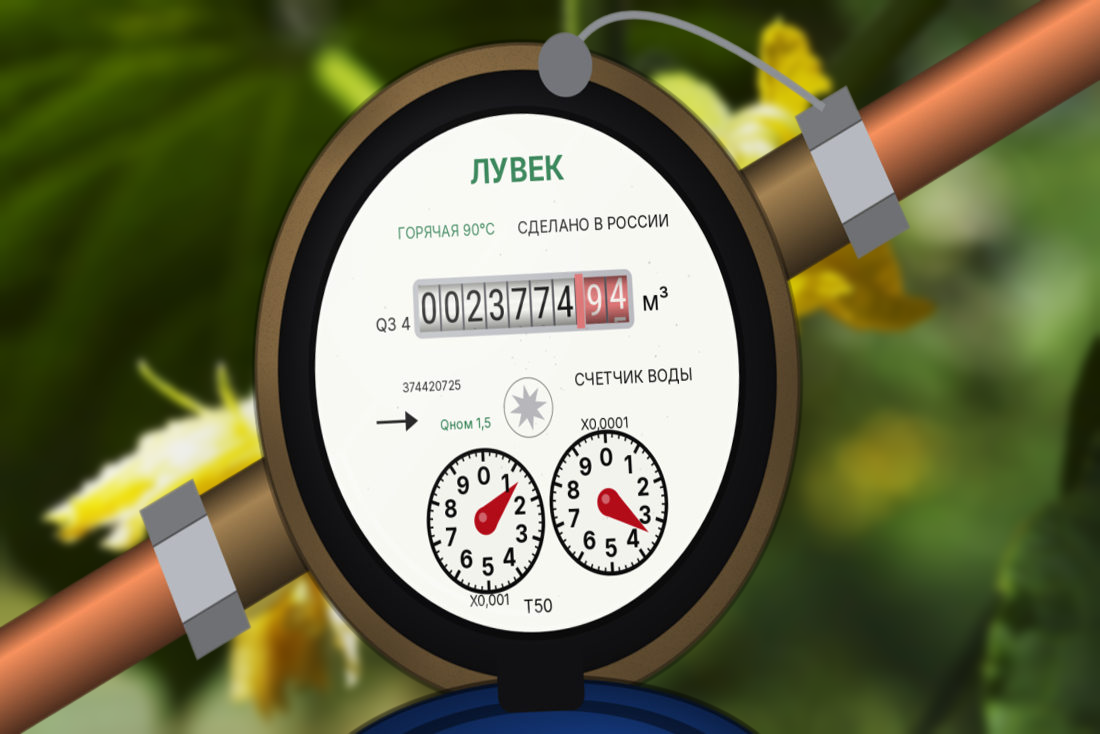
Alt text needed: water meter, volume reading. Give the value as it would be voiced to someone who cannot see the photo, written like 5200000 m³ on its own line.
23774.9413 m³
